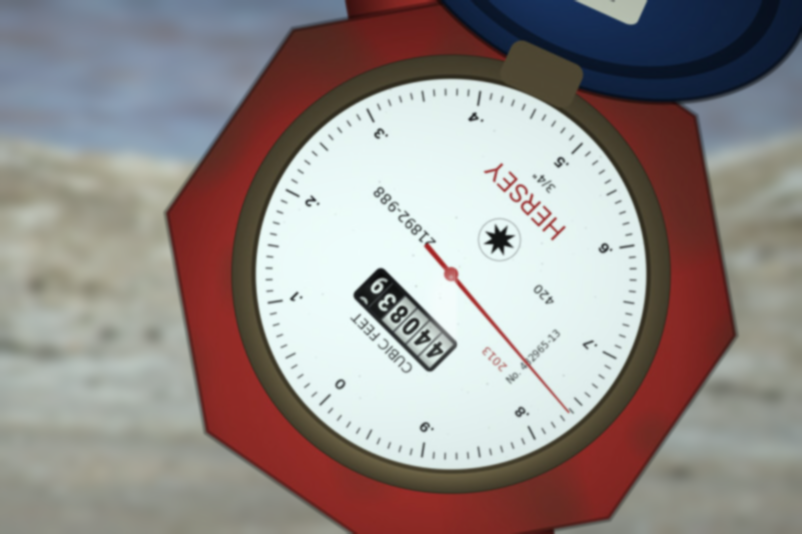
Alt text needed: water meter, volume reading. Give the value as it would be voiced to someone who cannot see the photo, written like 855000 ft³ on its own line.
440838.76 ft³
